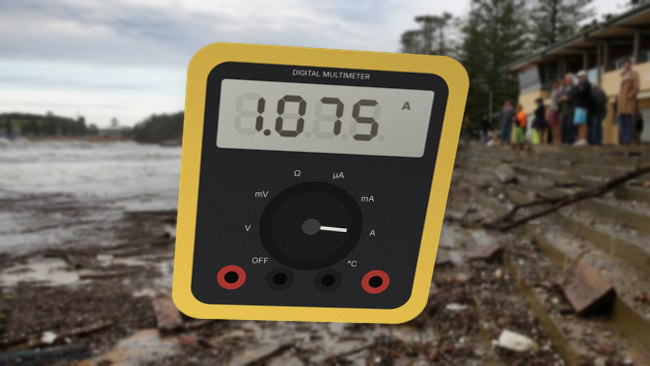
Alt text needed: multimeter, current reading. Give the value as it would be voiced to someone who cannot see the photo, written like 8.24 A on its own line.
1.075 A
